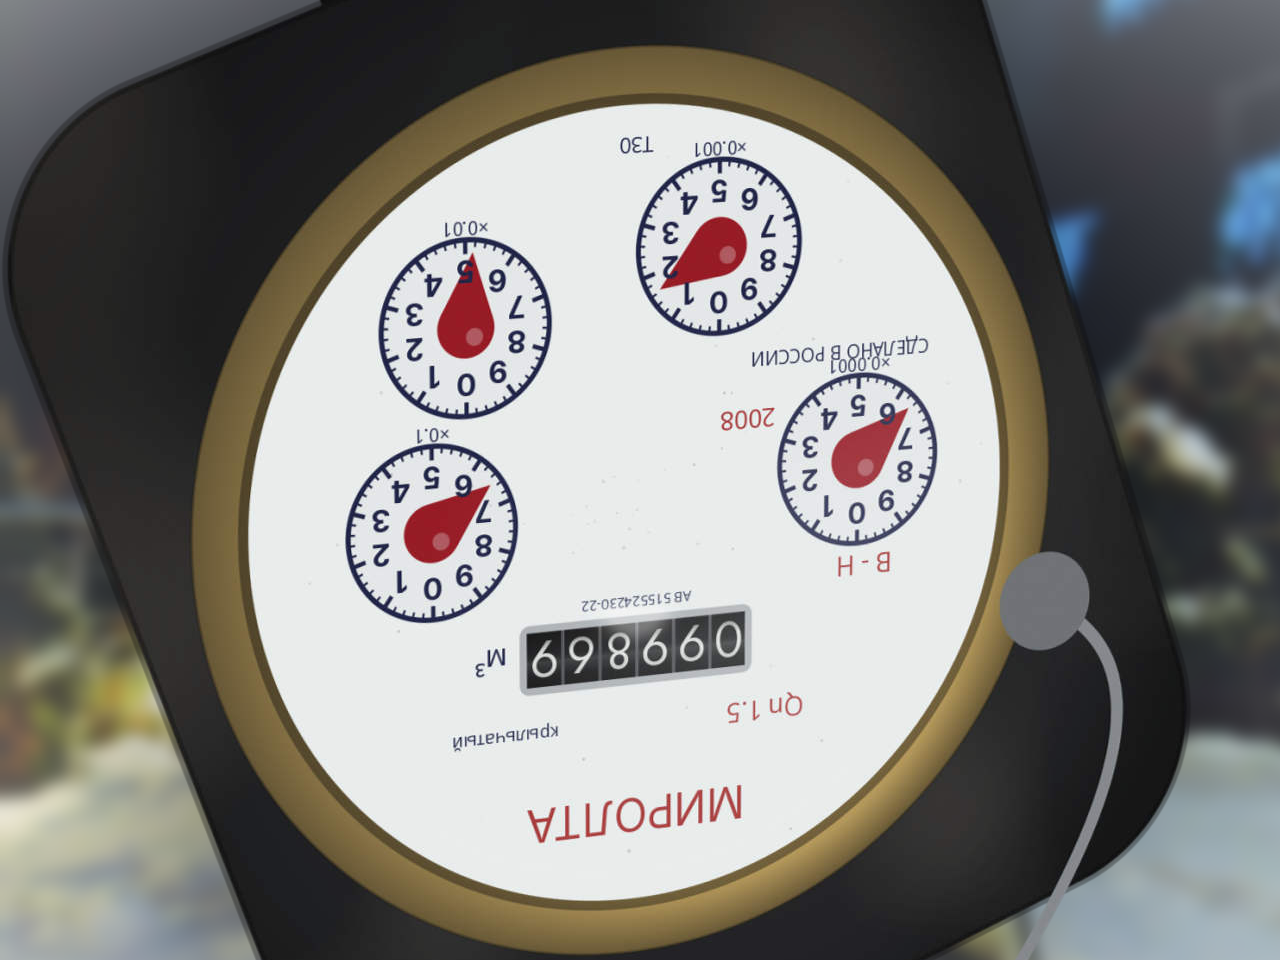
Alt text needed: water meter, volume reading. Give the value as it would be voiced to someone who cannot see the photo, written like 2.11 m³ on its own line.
99869.6516 m³
